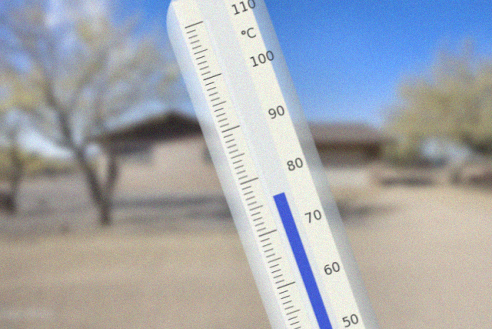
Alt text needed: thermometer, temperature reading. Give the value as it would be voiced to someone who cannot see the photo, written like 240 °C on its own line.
76 °C
